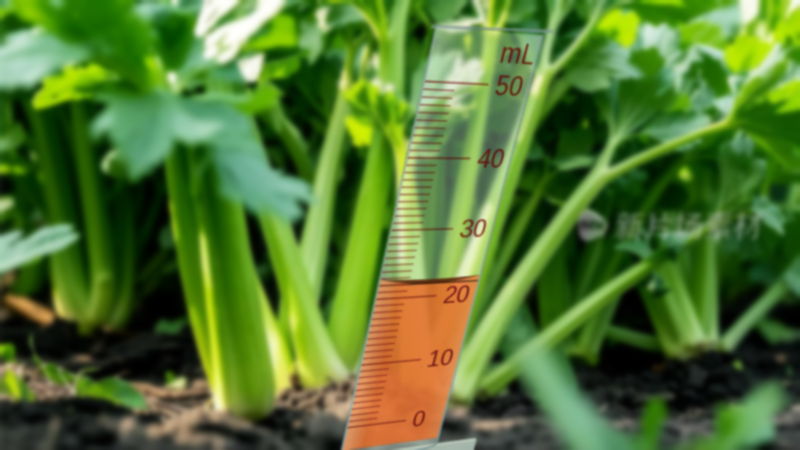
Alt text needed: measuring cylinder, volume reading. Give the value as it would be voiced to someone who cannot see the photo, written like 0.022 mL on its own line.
22 mL
